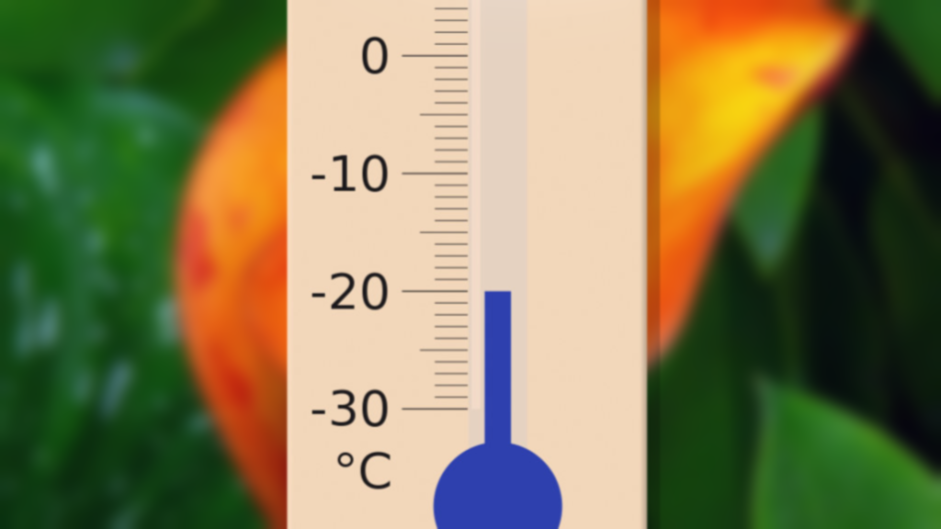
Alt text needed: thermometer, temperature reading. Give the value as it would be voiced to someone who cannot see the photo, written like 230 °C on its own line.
-20 °C
